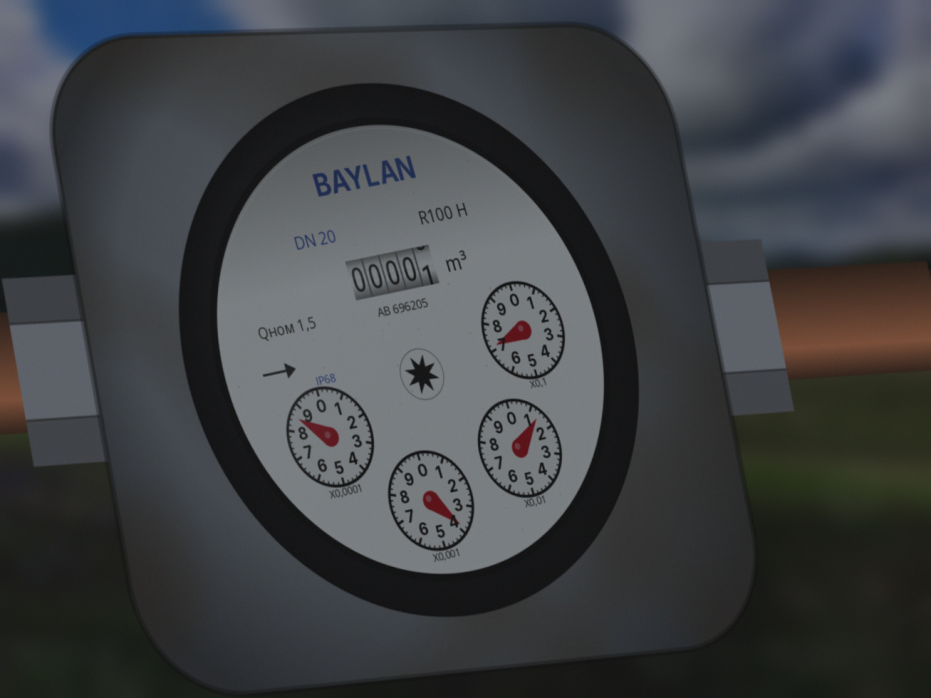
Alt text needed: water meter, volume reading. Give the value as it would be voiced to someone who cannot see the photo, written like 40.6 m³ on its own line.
0.7138 m³
